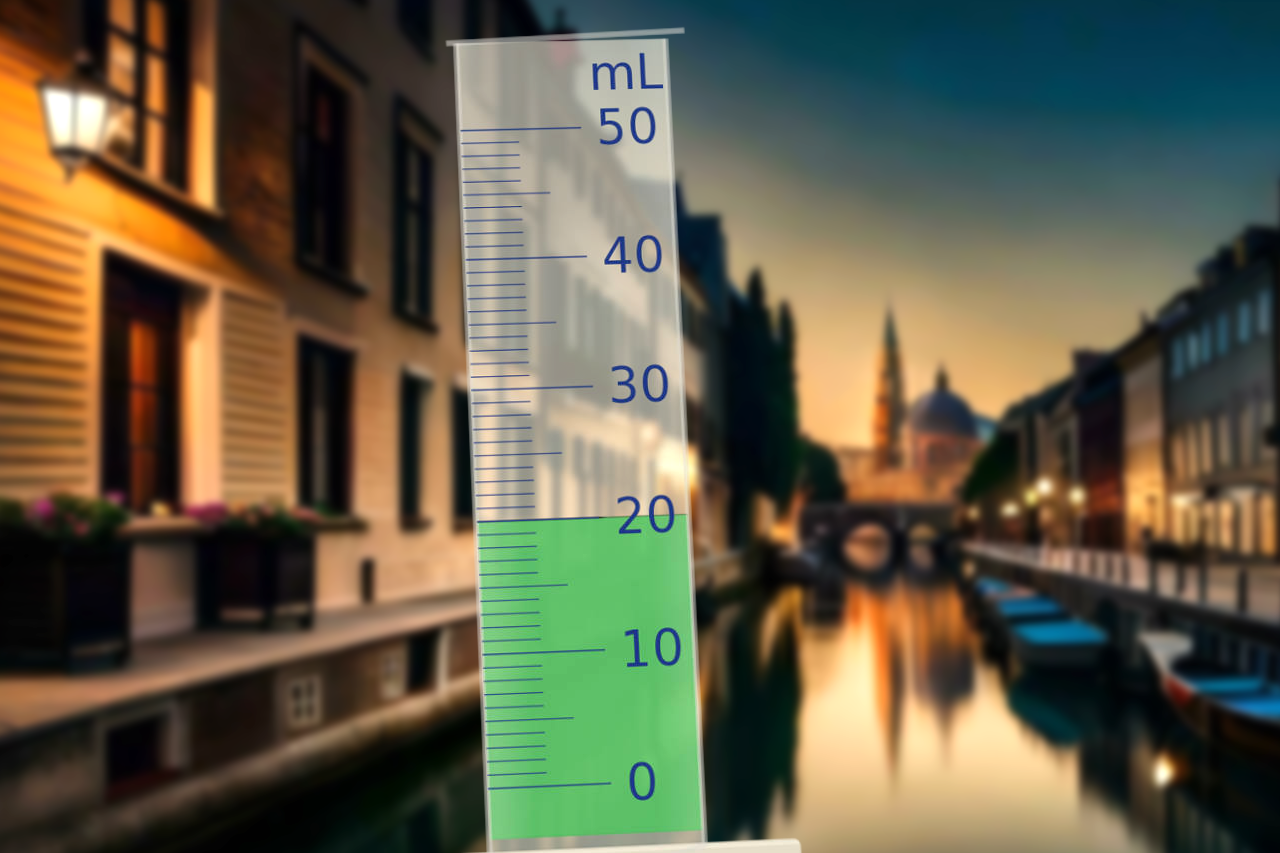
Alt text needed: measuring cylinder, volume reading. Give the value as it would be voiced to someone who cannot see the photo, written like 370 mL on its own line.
20 mL
